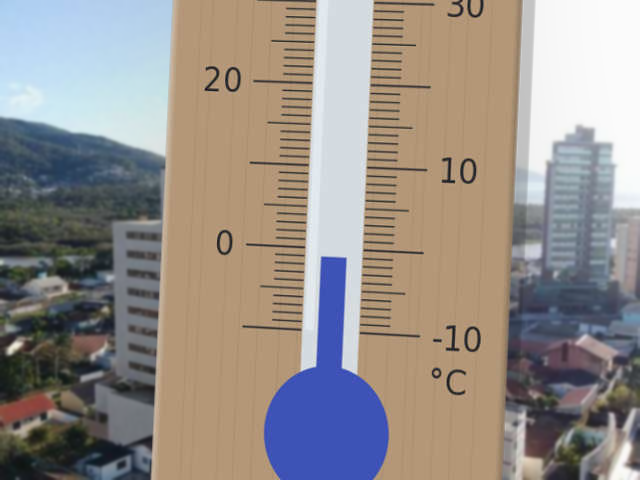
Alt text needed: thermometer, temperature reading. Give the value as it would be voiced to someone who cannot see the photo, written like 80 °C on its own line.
-1 °C
